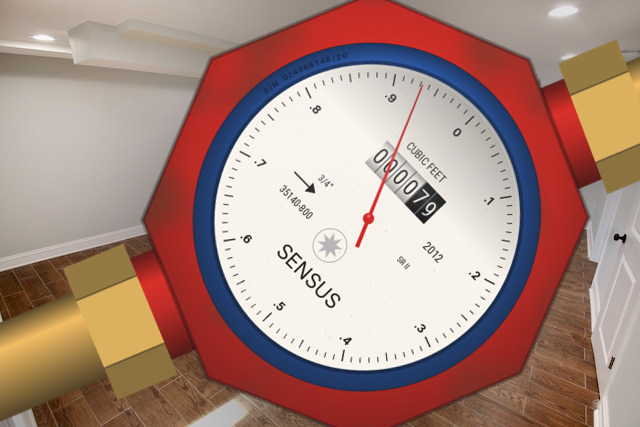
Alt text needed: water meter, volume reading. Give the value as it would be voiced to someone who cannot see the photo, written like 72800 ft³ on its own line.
78.93 ft³
